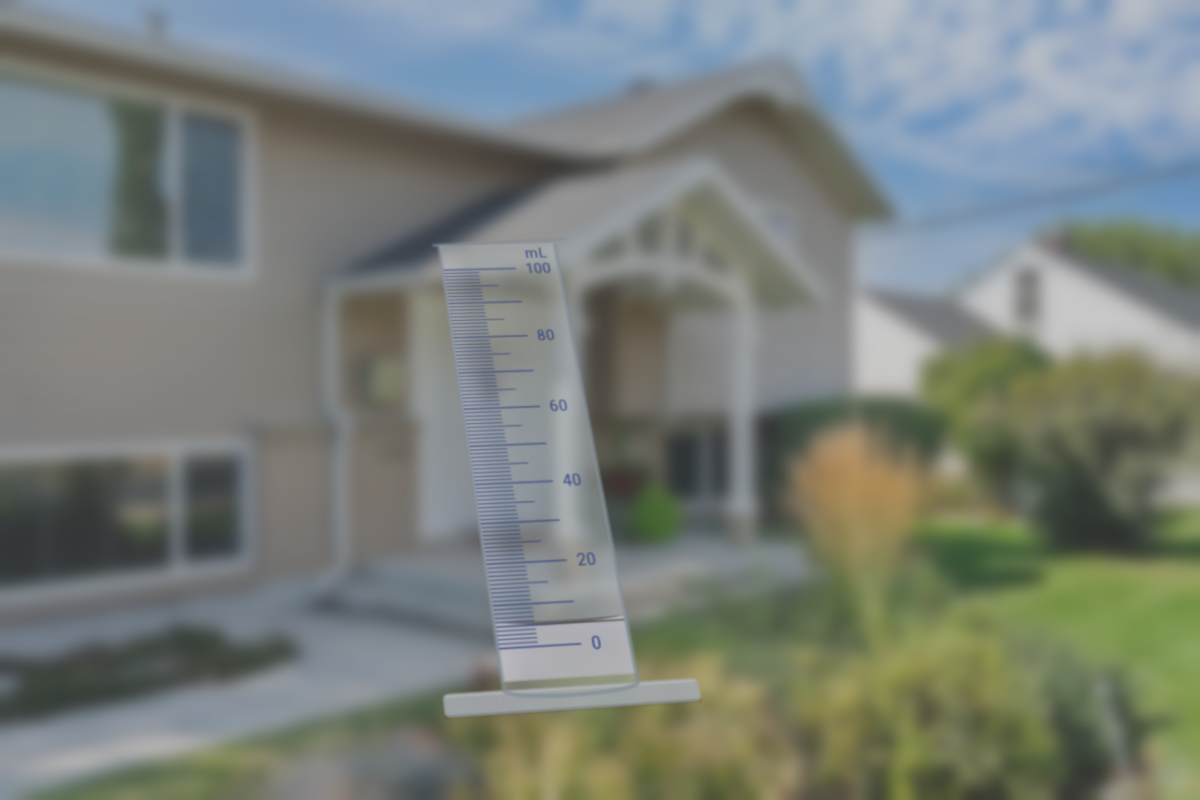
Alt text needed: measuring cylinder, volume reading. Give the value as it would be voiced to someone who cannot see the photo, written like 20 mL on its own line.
5 mL
